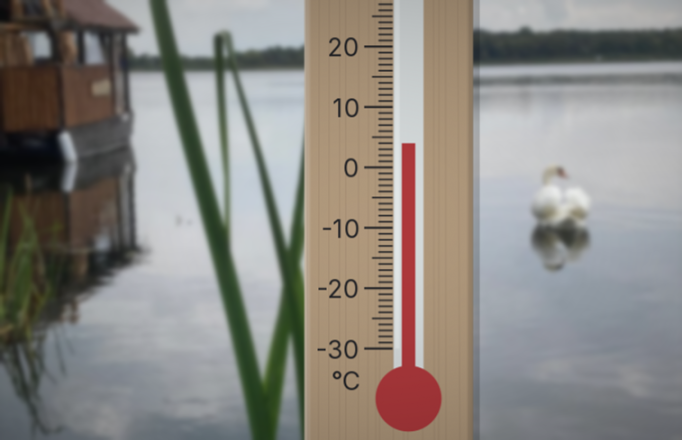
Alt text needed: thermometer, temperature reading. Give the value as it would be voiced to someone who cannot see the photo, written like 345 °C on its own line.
4 °C
